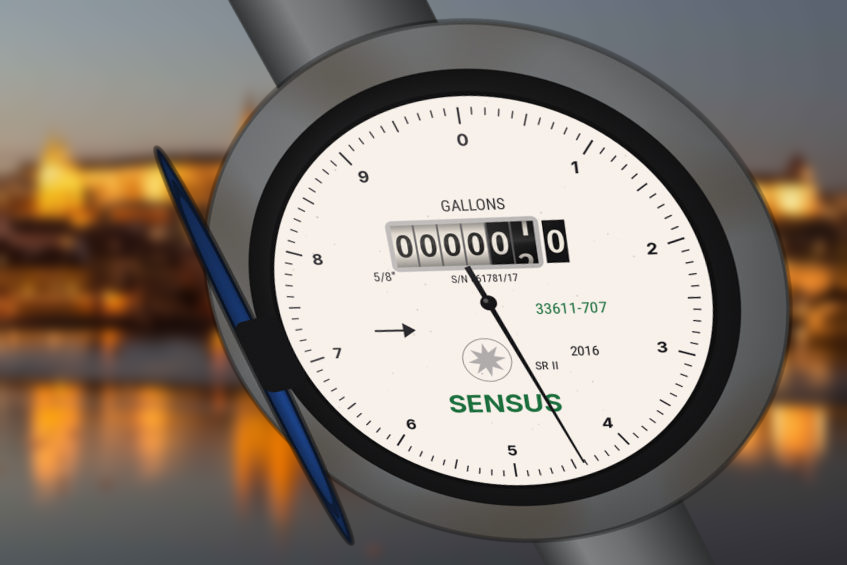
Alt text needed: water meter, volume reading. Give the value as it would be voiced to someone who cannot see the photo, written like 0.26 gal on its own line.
14.4 gal
